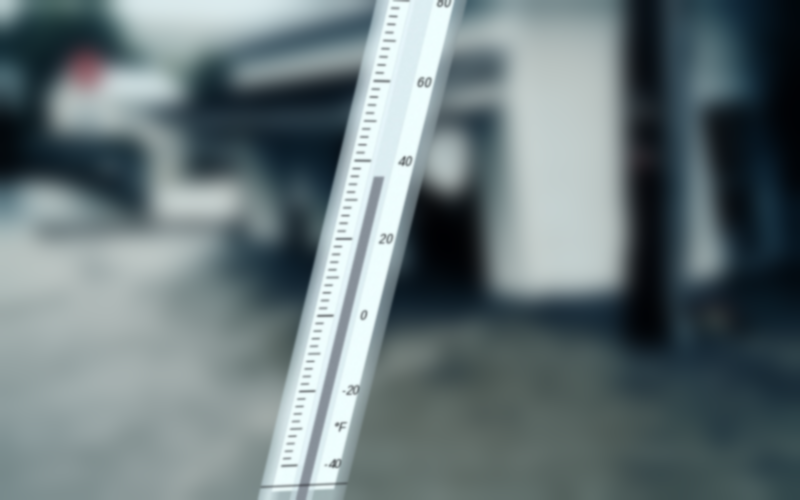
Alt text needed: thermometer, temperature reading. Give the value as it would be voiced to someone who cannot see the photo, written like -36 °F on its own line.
36 °F
